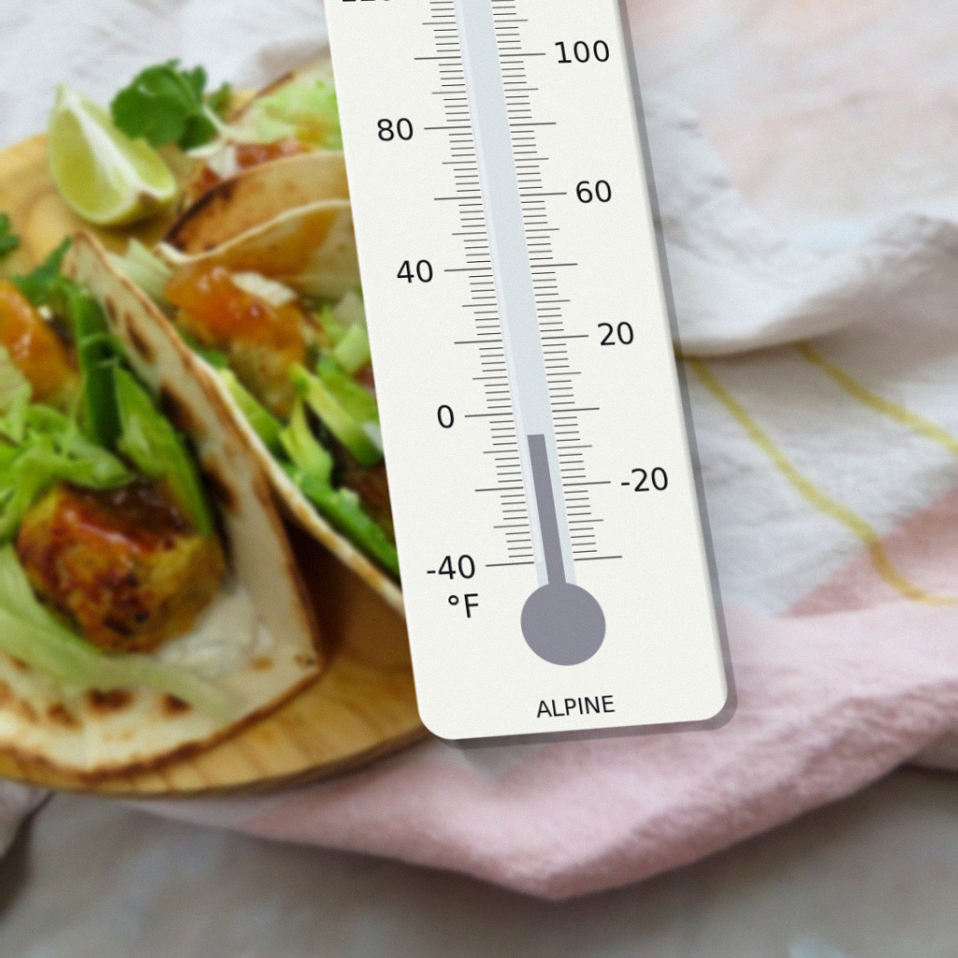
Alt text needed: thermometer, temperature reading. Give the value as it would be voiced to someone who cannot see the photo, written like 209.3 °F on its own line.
-6 °F
